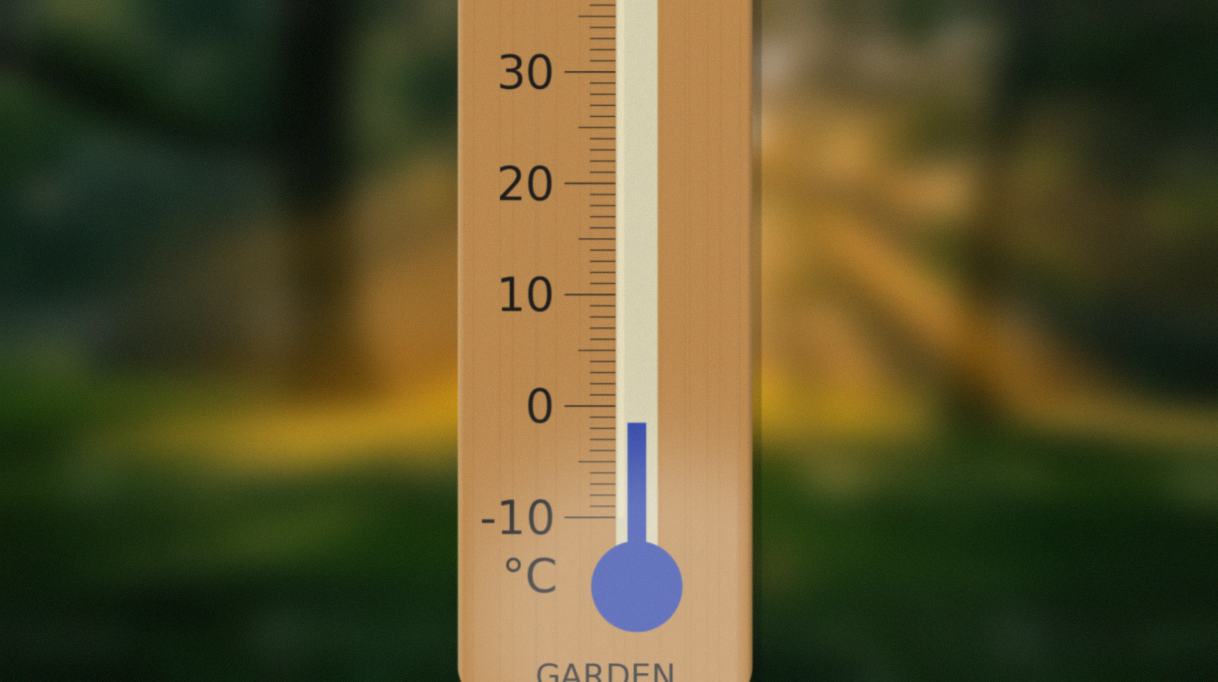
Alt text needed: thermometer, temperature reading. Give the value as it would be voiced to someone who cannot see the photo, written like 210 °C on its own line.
-1.5 °C
